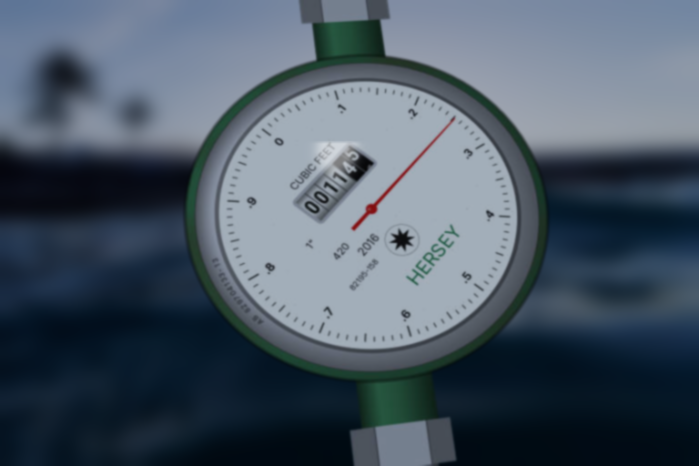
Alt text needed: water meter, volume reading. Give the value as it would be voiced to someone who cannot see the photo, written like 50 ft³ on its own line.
1145.25 ft³
